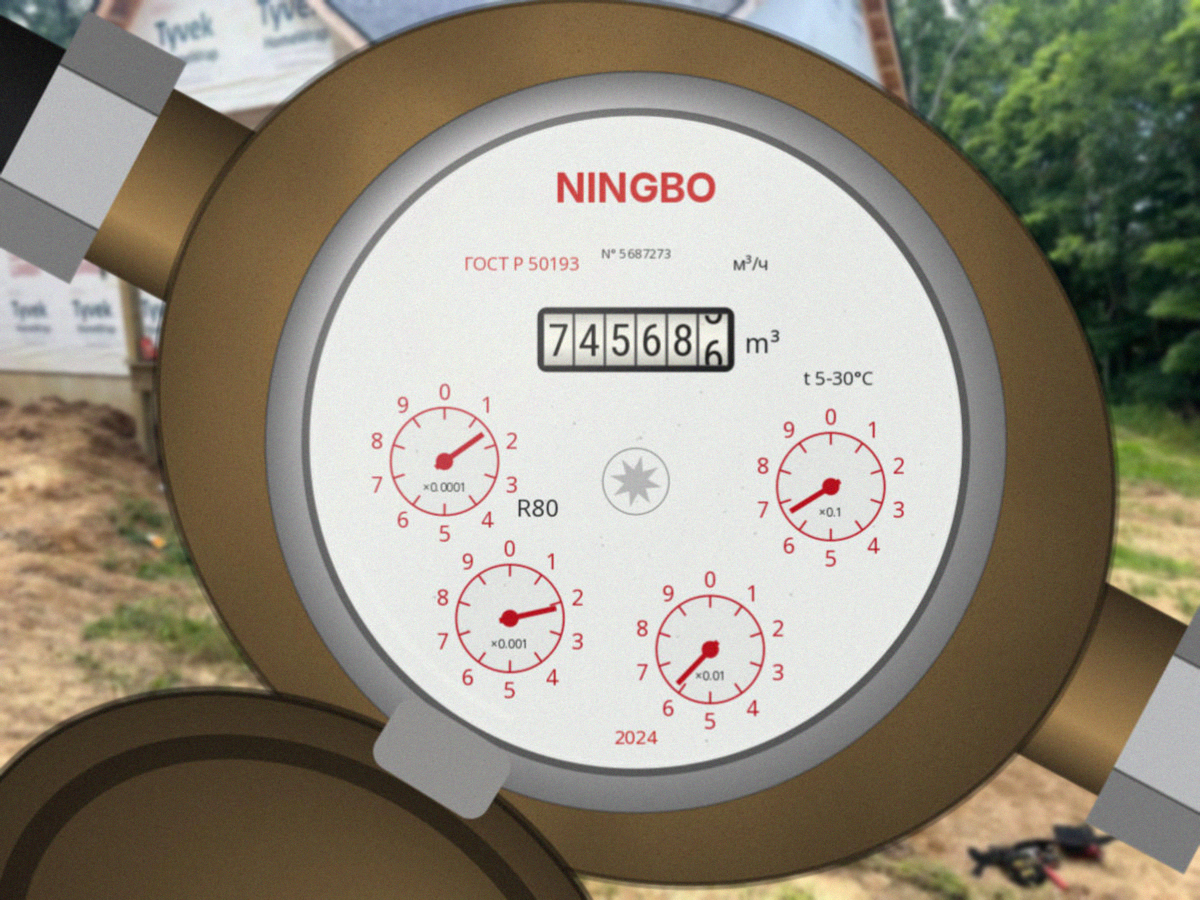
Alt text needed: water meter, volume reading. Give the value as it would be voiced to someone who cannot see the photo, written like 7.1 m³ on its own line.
745685.6621 m³
